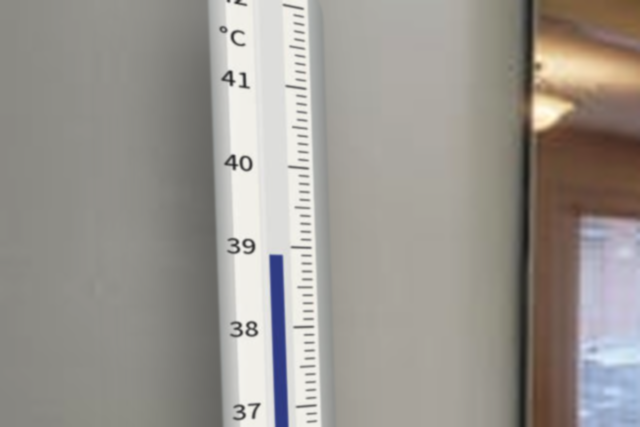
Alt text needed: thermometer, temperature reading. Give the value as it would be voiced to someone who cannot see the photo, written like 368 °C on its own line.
38.9 °C
